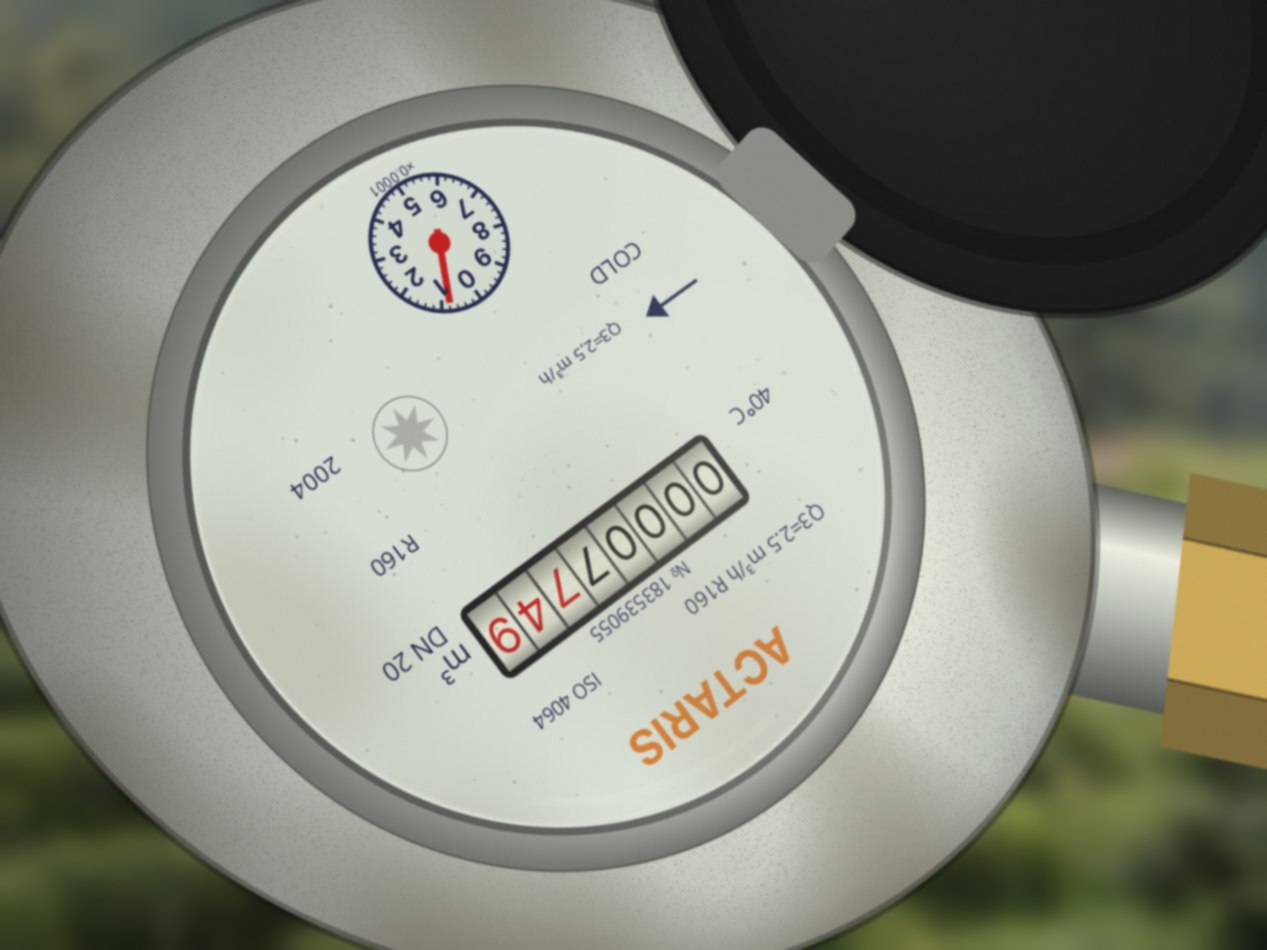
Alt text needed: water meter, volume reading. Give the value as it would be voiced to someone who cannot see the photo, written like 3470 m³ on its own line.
7.7490 m³
